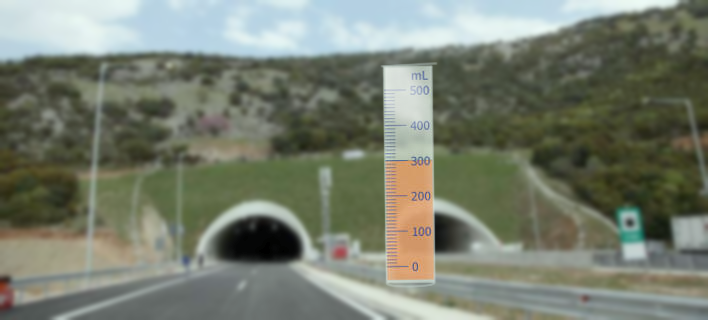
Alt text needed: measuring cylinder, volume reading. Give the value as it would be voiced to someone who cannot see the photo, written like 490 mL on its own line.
300 mL
